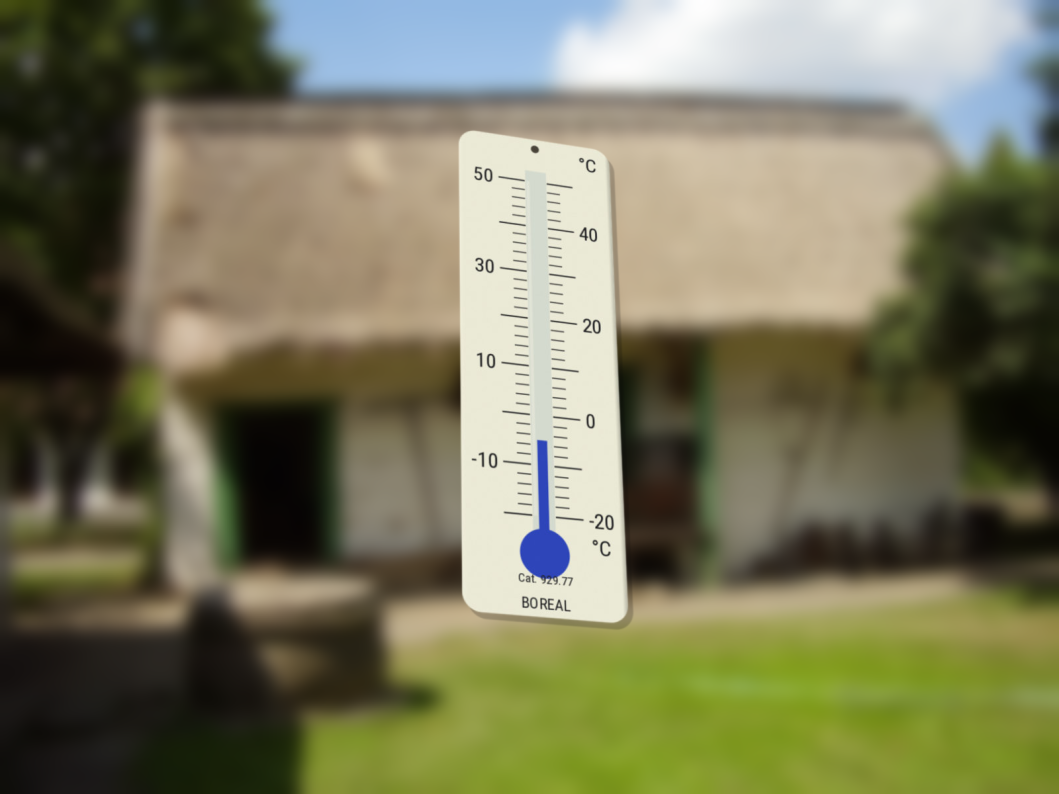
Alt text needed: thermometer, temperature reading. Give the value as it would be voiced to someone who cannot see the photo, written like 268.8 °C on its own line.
-5 °C
